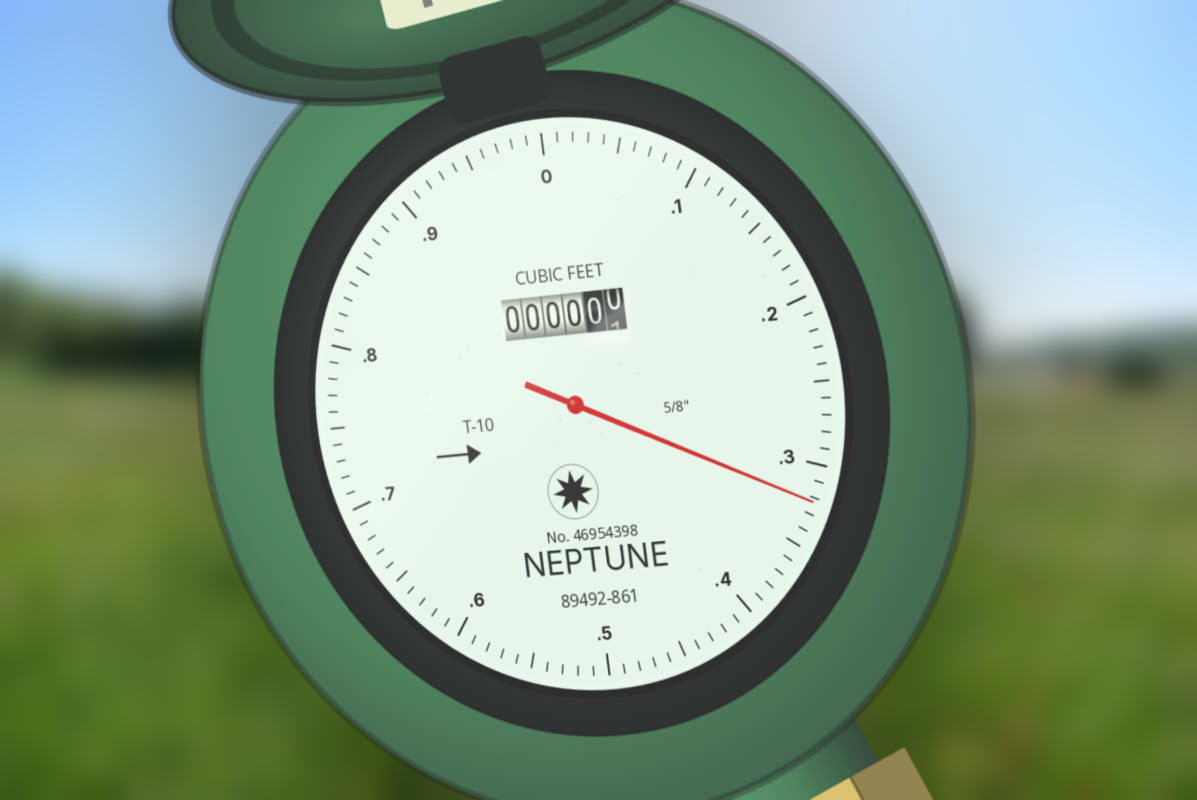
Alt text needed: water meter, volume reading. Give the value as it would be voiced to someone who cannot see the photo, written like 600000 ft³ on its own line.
0.32 ft³
